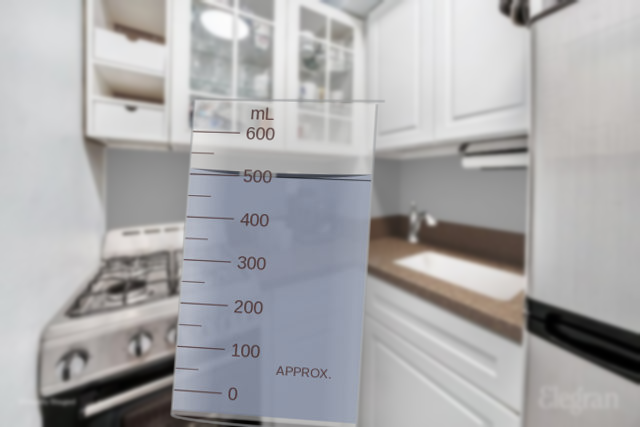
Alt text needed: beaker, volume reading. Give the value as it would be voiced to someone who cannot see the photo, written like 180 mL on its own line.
500 mL
